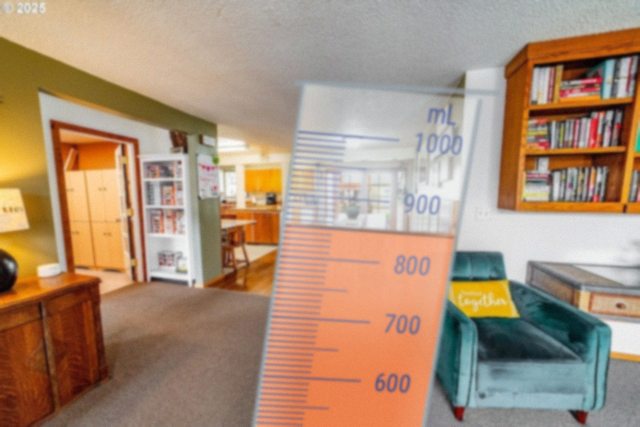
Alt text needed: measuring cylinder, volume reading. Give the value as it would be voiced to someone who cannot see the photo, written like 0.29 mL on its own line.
850 mL
